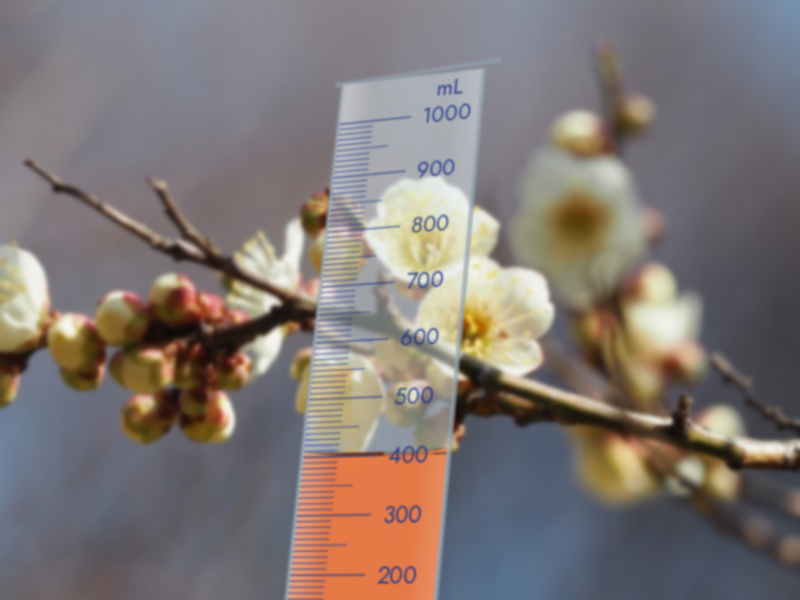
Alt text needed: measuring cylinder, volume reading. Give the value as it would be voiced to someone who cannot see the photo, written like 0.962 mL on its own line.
400 mL
